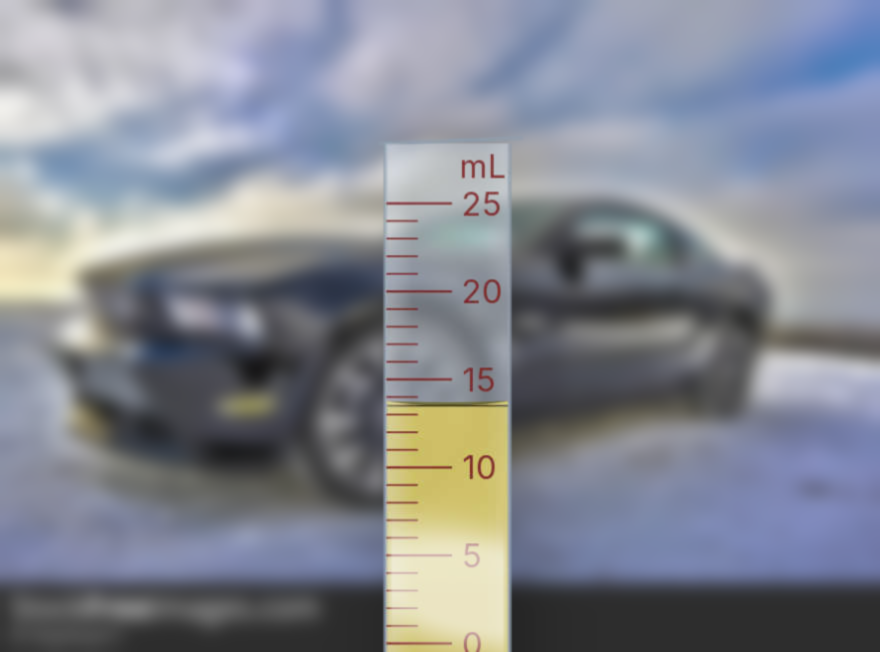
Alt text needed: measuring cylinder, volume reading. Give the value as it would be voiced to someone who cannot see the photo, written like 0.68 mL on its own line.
13.5 mL
